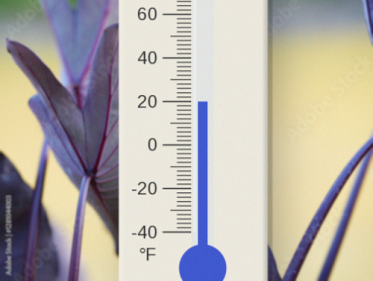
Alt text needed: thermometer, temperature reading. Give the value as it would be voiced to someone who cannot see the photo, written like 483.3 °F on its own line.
20 °F
